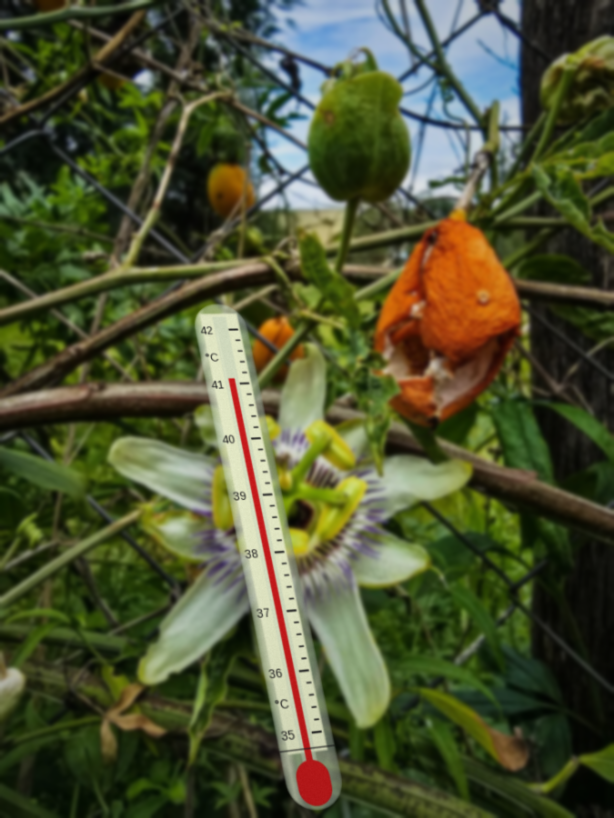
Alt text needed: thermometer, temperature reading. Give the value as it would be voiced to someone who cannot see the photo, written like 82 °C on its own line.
41.1 °C
